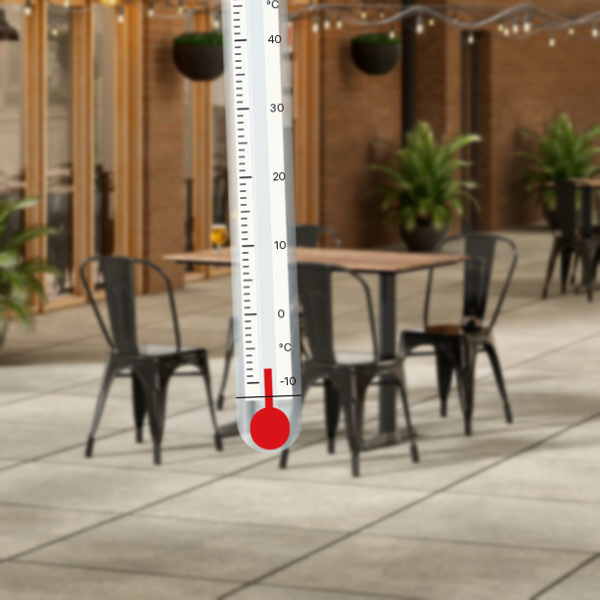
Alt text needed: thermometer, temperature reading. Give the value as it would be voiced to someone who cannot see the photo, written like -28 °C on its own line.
-8 °C
